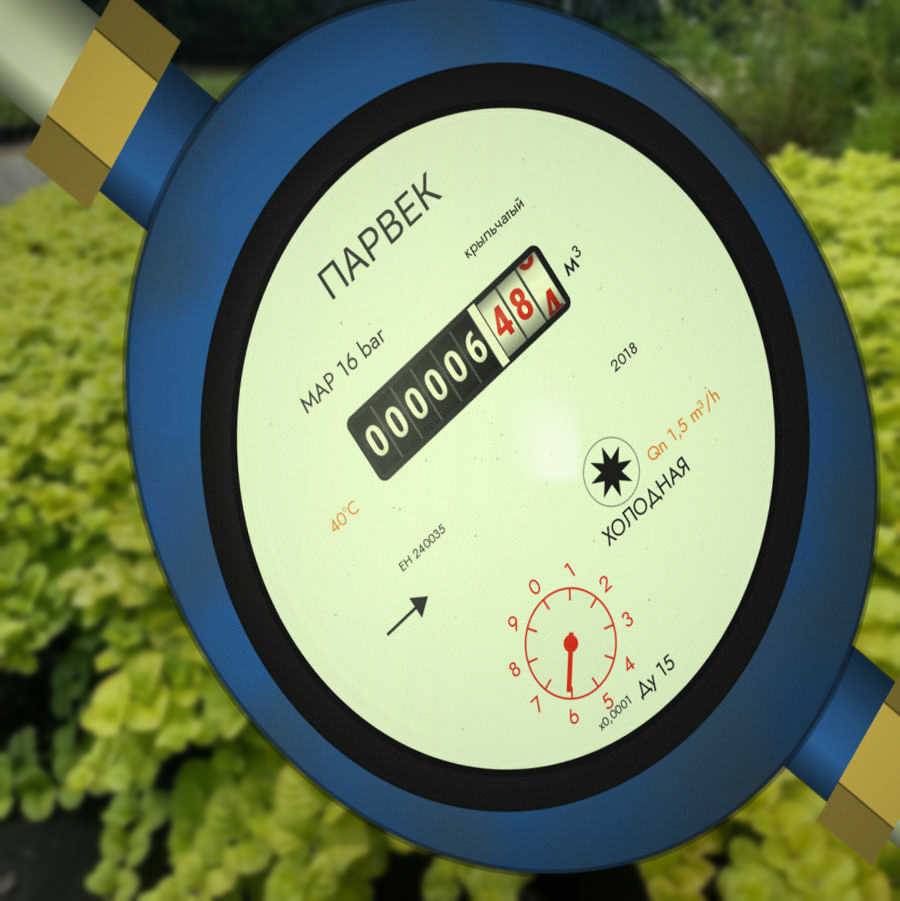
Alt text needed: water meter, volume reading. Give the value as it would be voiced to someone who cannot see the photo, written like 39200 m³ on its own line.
6.4836 m³
